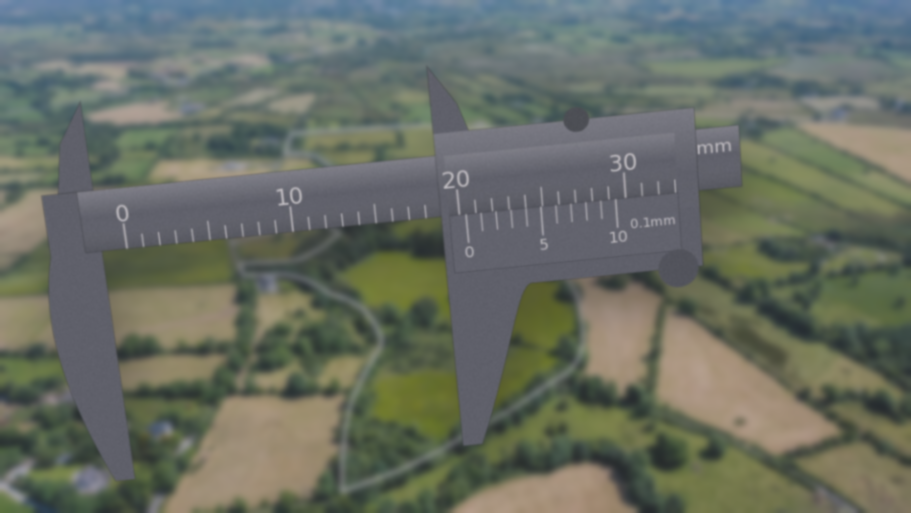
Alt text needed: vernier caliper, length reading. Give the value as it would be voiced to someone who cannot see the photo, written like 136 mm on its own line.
20.4 mm
